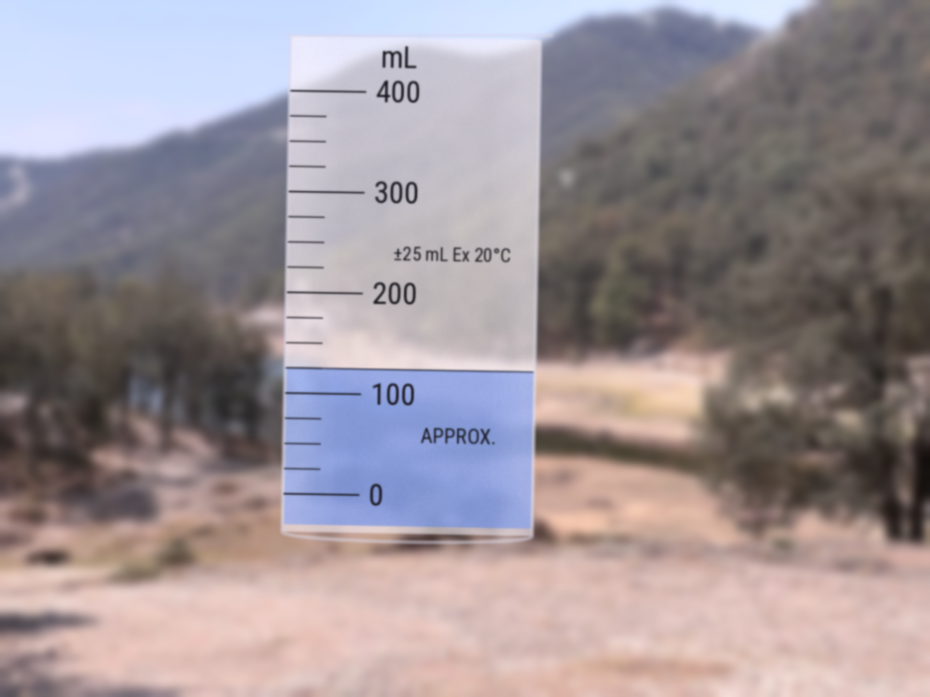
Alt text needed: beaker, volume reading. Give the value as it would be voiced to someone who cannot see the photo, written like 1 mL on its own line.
125 mL
